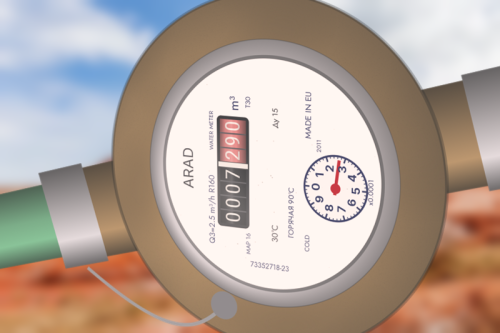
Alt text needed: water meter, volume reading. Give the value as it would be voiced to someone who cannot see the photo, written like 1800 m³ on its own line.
7.2902 m³
